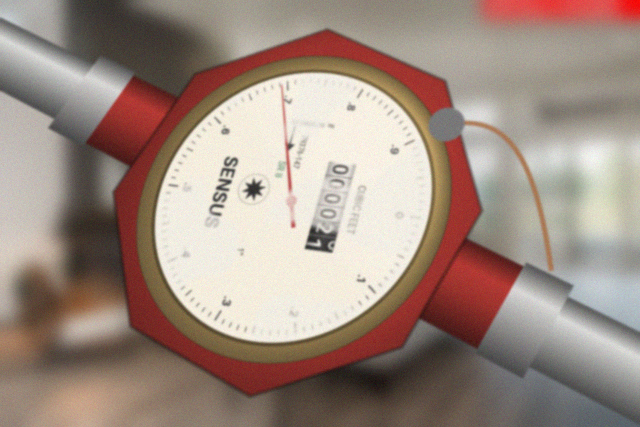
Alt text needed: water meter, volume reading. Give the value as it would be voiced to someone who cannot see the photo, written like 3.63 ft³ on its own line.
20.69 ft³
